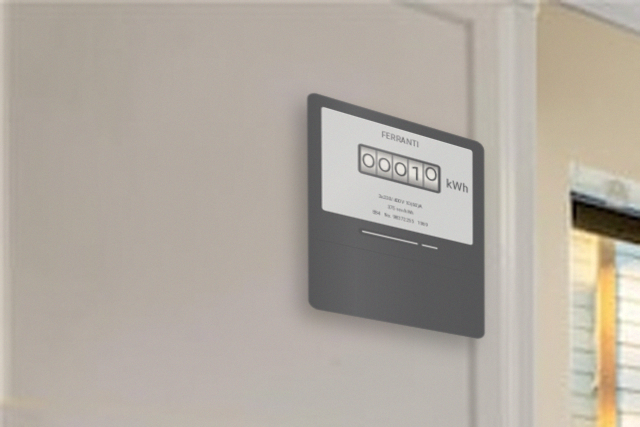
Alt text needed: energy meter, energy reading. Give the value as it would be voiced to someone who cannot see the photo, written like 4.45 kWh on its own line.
10 kWh
